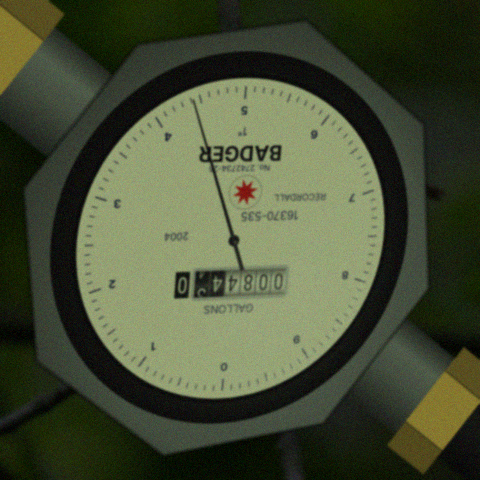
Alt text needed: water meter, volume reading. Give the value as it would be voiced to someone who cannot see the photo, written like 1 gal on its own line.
84434.4 gal
